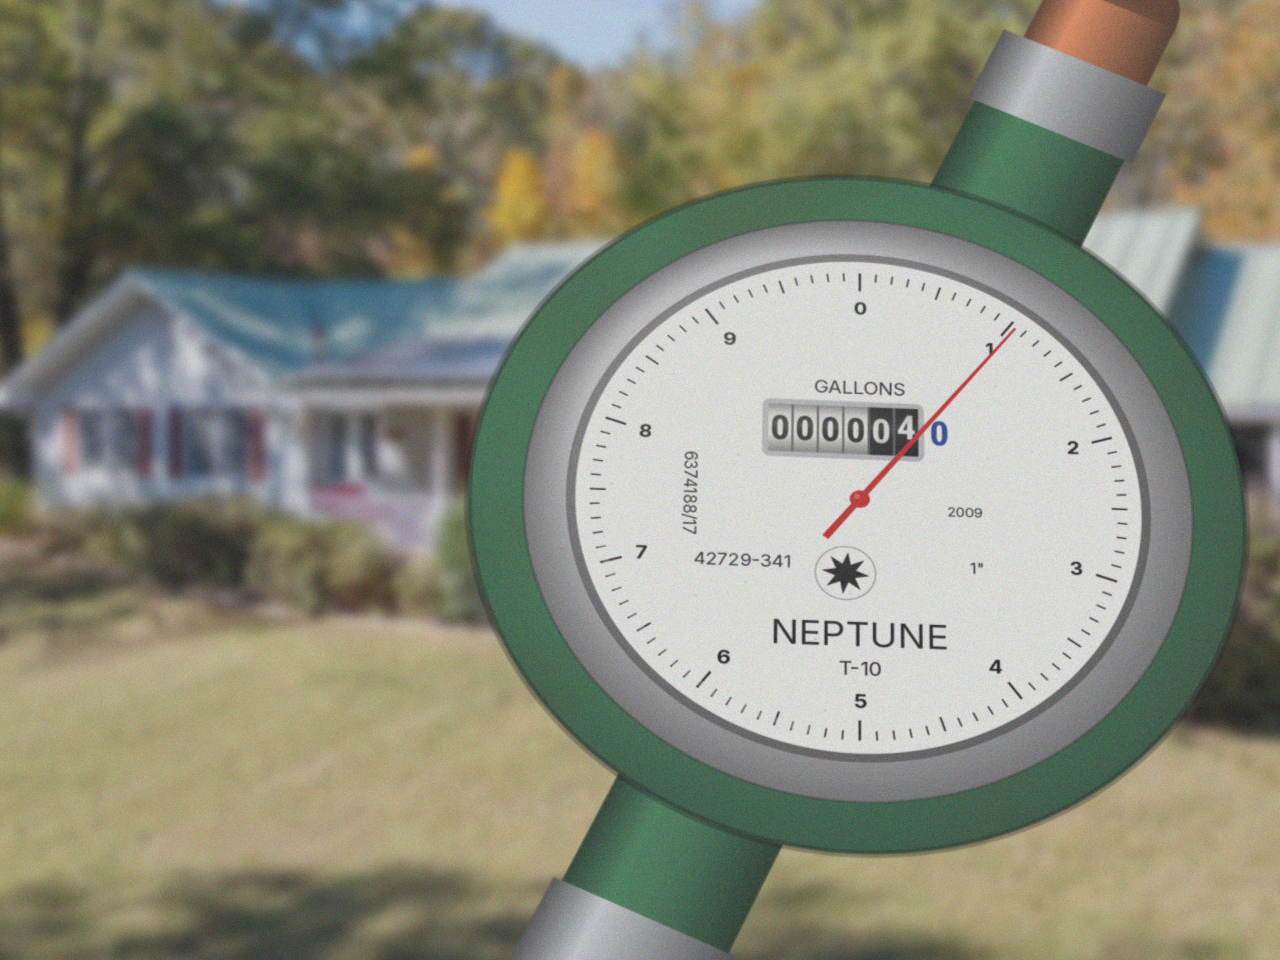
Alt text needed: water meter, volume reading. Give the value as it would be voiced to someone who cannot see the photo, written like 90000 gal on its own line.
41.0 gal
